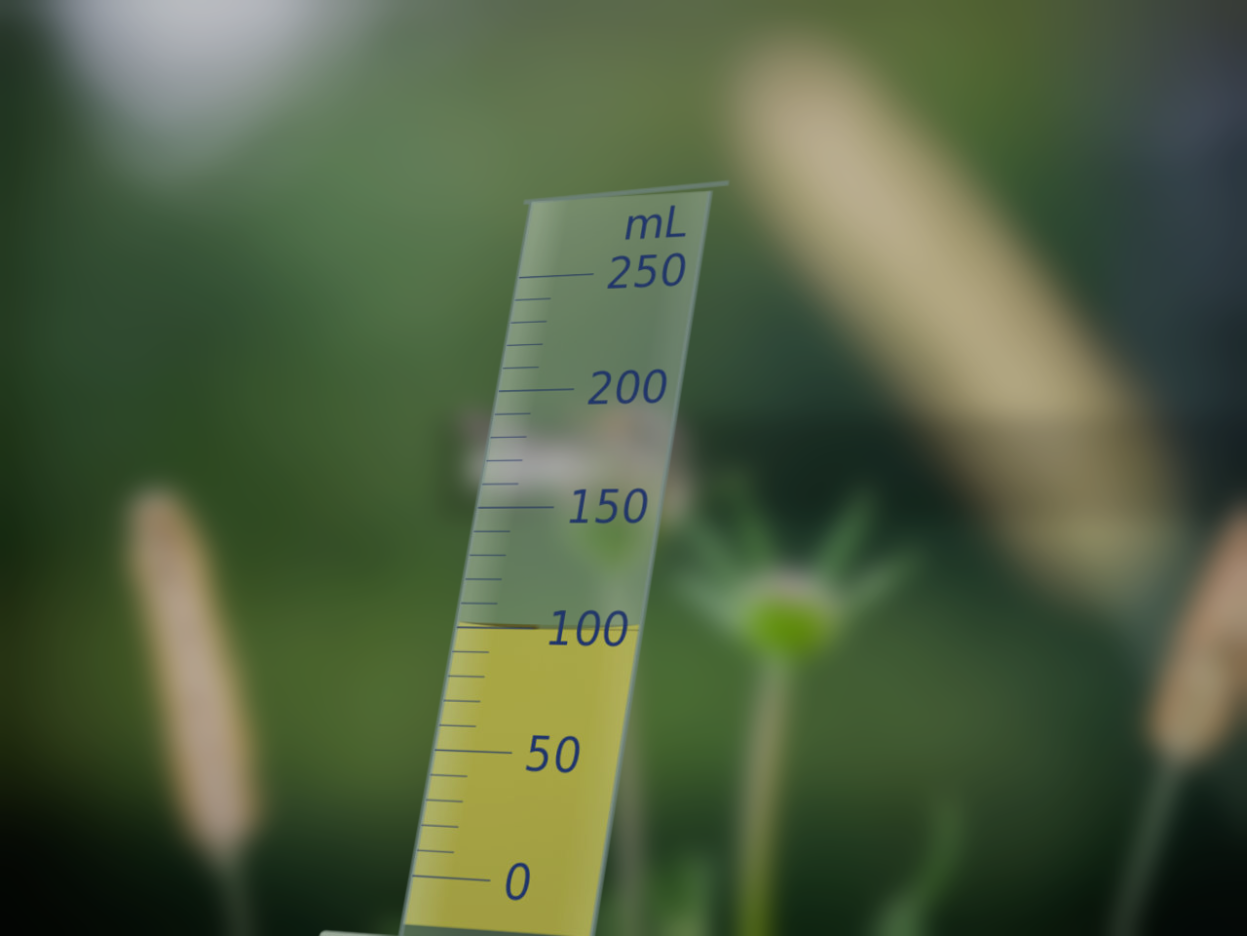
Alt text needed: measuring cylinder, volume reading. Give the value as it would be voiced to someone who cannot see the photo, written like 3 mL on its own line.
100 mL
